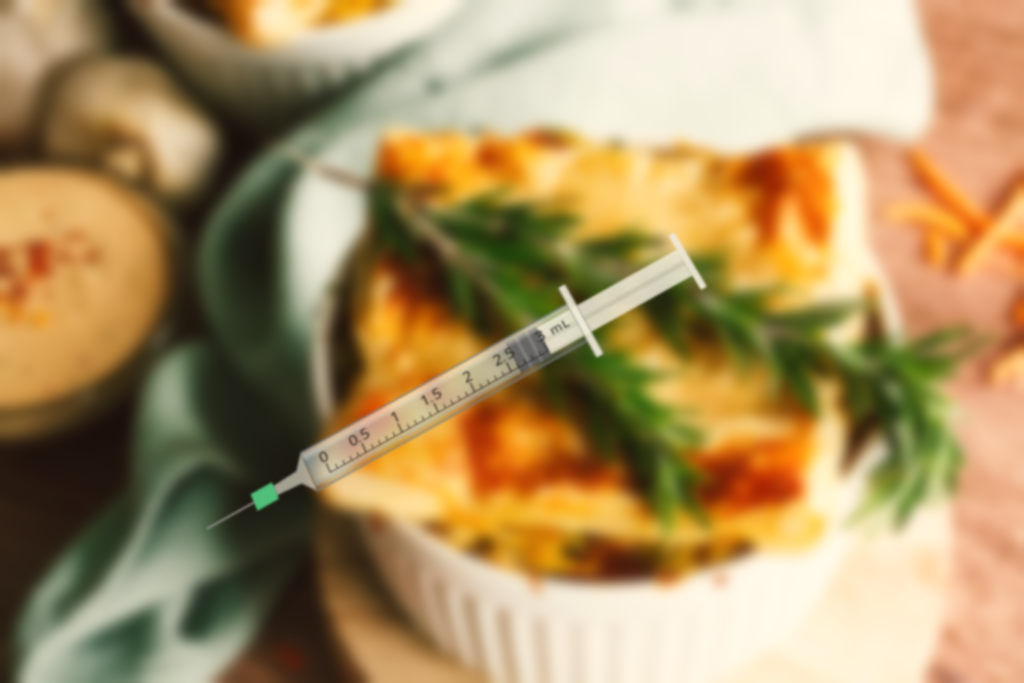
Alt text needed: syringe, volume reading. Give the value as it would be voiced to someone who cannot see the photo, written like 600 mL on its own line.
2.6 mL
